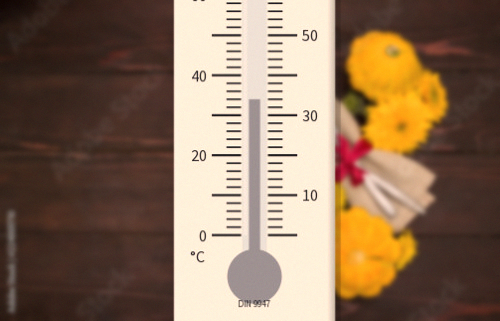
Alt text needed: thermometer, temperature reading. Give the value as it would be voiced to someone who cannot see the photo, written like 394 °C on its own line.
34 °C
